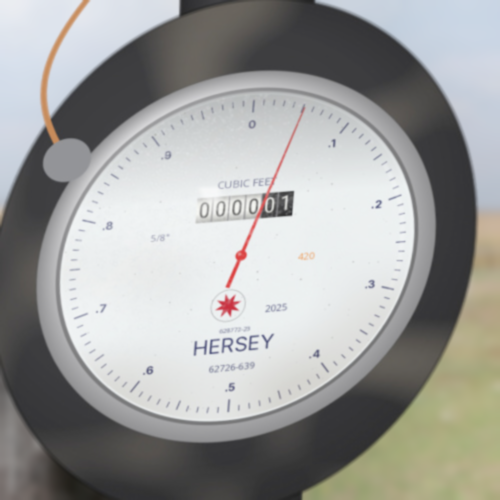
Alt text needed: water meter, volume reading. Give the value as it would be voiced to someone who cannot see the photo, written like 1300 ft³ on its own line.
1.05 ft³
